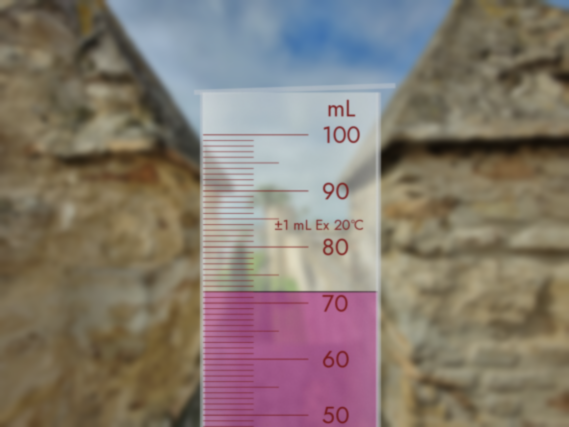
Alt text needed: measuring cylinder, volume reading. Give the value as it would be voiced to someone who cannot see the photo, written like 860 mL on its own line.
72 mL
